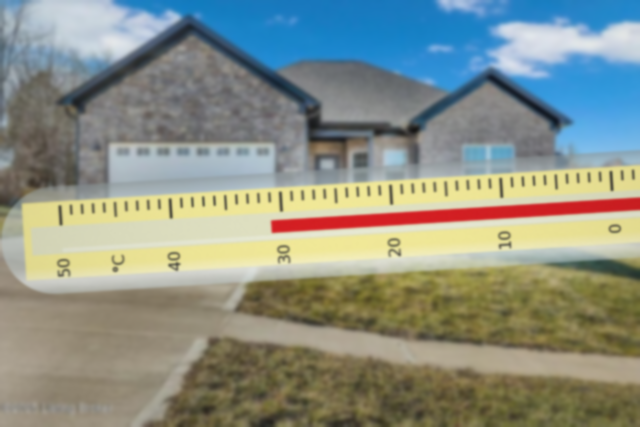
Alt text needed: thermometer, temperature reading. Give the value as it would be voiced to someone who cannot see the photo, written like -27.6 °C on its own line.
31 °C
